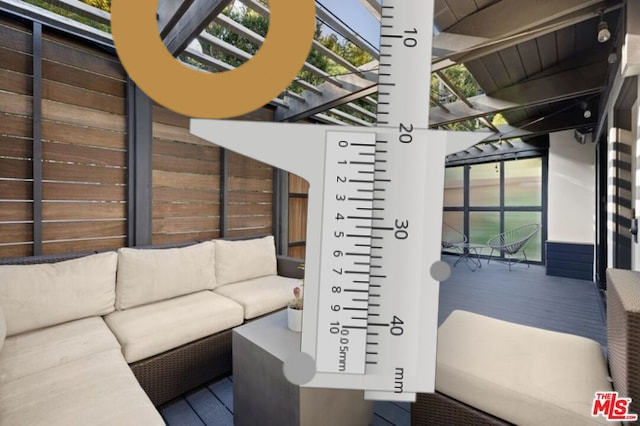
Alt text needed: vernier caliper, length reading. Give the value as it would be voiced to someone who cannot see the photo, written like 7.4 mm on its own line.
21.4 mm
